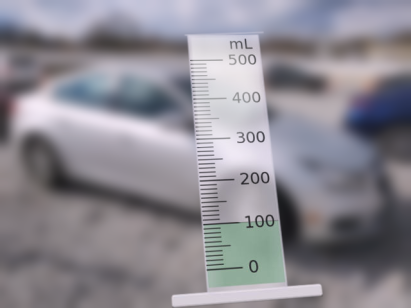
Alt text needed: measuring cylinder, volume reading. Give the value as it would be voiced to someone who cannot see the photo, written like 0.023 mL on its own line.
100 mL
